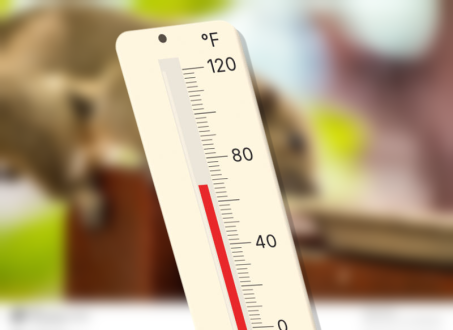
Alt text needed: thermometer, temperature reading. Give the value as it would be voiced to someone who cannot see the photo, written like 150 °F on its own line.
68 °F
